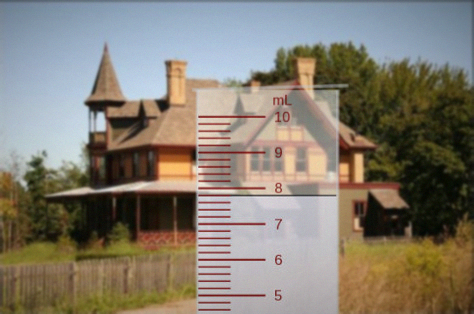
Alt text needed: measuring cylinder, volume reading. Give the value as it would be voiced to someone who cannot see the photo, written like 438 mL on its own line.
7.8 mL
